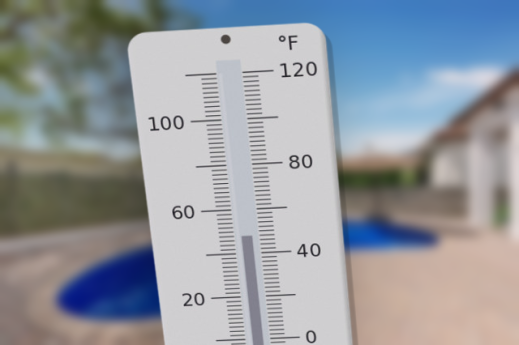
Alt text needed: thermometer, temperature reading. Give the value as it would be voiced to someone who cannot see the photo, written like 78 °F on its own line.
48 °F
